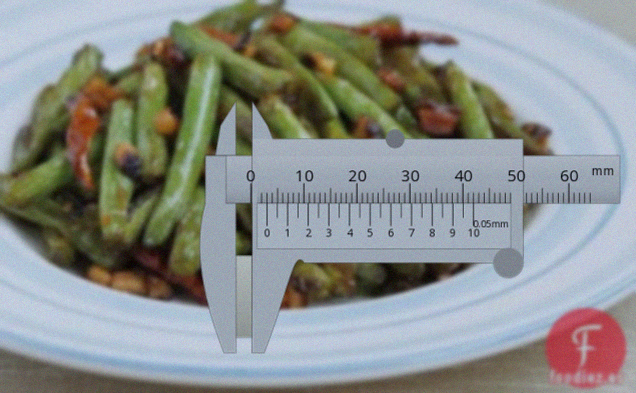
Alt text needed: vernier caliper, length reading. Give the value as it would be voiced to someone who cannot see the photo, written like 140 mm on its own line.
3.0 mm
